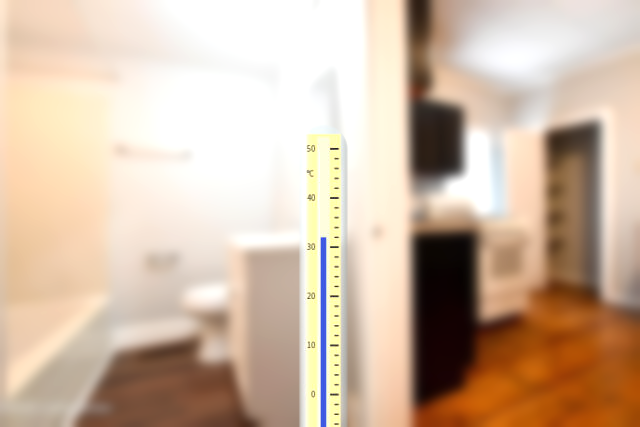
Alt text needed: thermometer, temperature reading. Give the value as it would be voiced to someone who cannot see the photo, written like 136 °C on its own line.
32 °C
